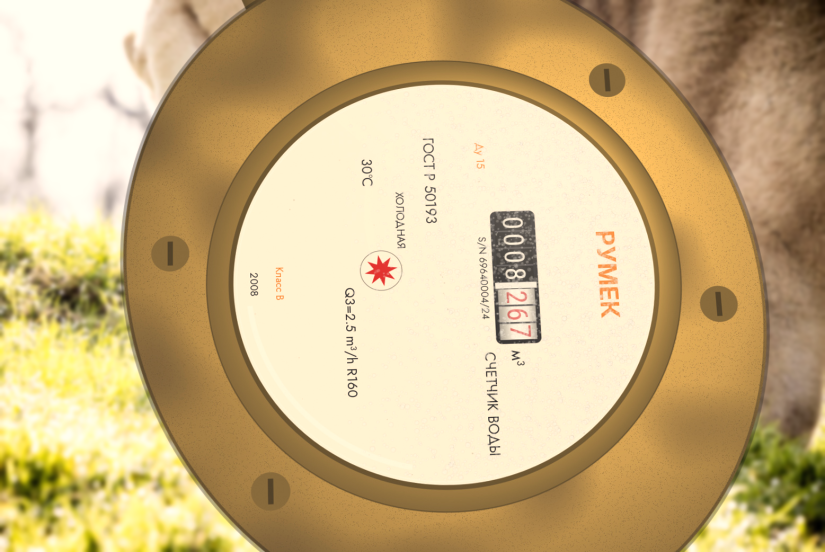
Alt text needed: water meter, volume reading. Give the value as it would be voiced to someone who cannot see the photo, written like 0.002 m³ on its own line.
8.267 m³
